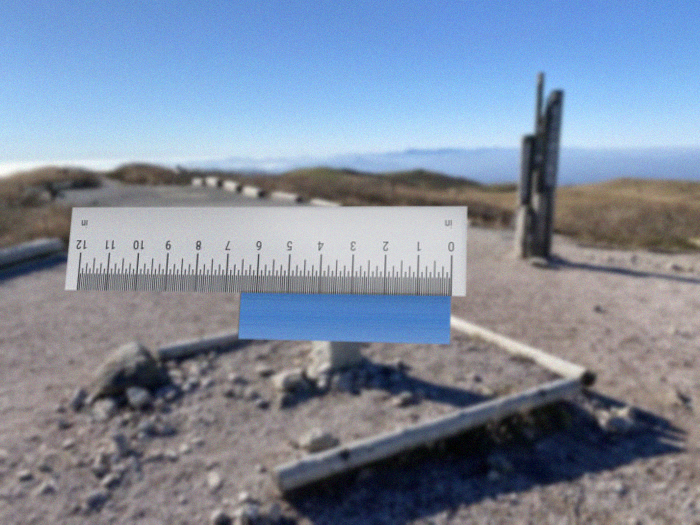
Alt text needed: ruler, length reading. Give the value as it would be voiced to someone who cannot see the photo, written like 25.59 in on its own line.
6.5 in
